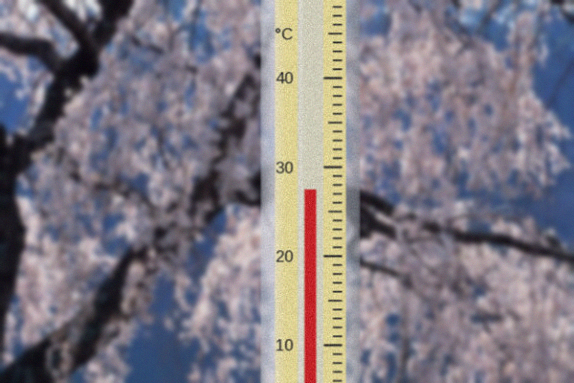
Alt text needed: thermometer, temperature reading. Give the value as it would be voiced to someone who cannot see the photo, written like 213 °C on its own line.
27.5 °C
